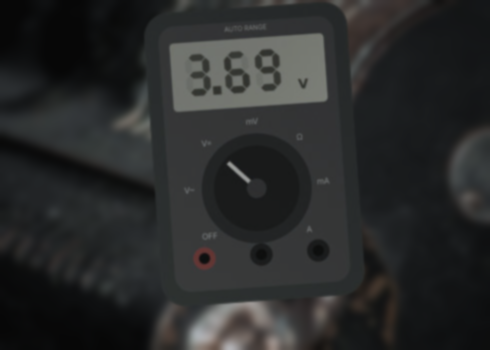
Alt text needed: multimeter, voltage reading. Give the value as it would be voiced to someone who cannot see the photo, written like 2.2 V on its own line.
3.69 V
